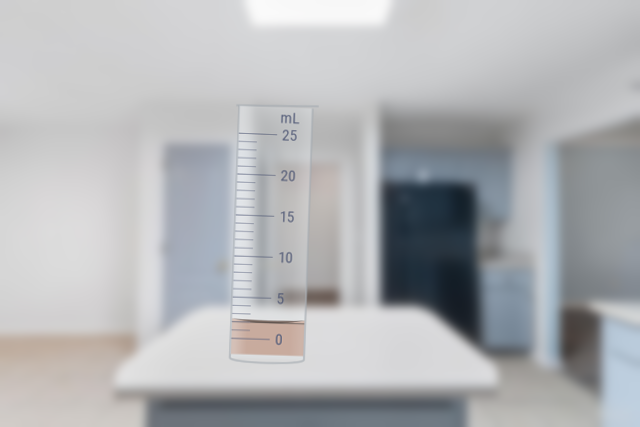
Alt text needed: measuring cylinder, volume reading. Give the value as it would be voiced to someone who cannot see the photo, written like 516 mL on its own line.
2 mL
